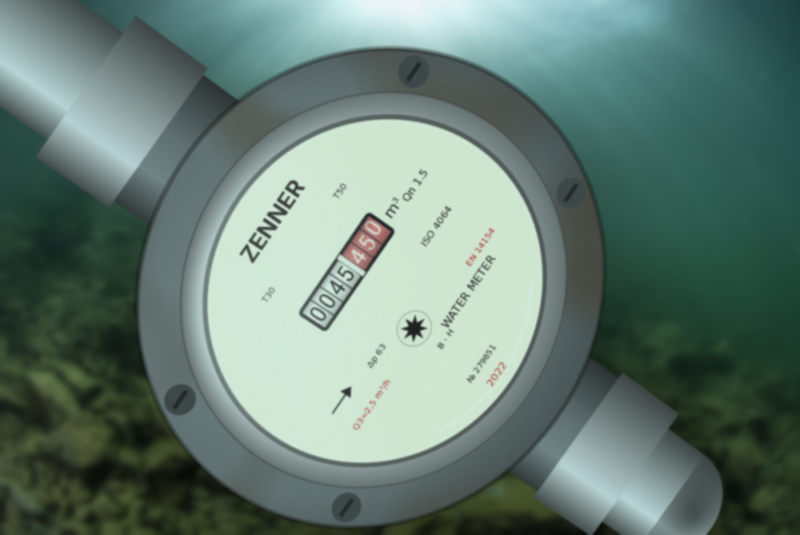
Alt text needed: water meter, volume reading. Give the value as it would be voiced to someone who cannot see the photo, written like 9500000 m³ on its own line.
45.450 m³
